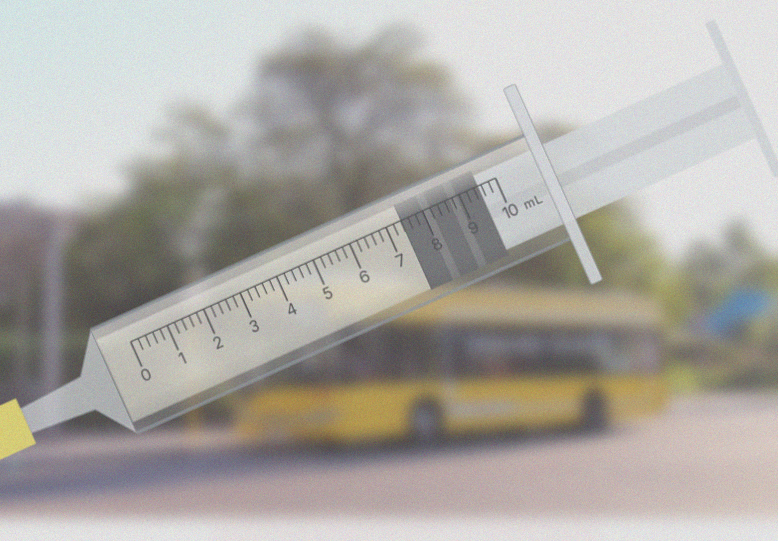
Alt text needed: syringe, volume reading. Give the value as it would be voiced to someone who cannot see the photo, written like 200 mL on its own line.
7.4 mL
